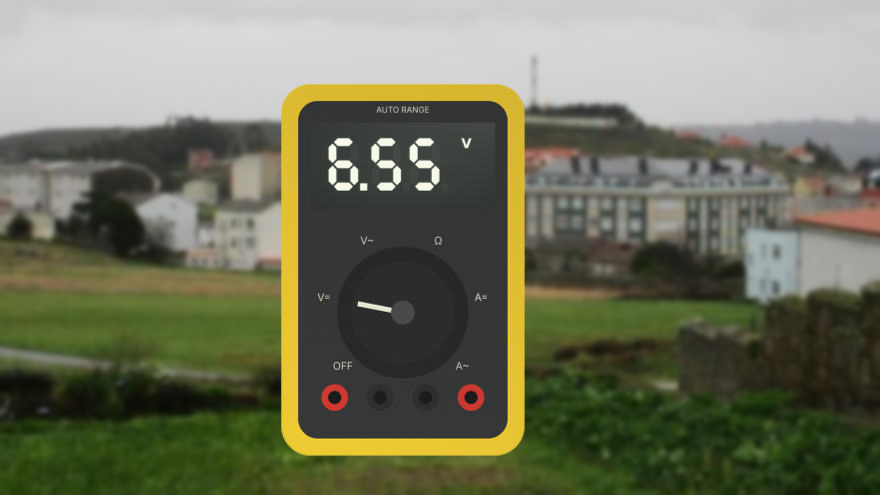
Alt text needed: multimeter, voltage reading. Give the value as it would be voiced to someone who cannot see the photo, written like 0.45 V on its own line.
6.55 V
